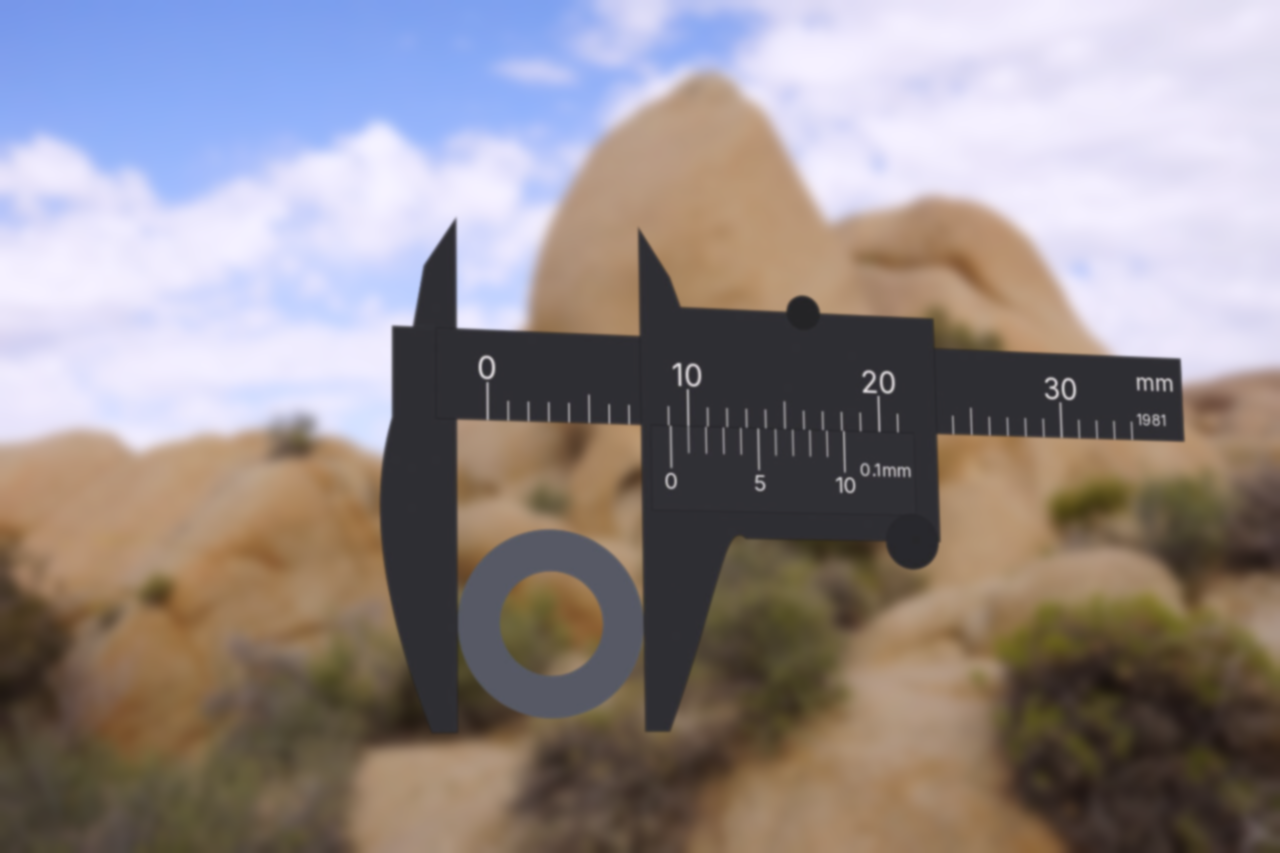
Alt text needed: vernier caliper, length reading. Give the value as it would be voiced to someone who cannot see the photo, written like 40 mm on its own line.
9.1 mm
